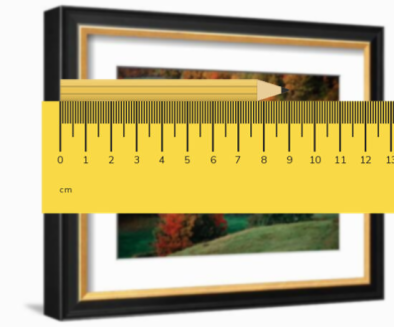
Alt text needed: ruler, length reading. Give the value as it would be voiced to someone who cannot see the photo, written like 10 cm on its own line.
9 cm
